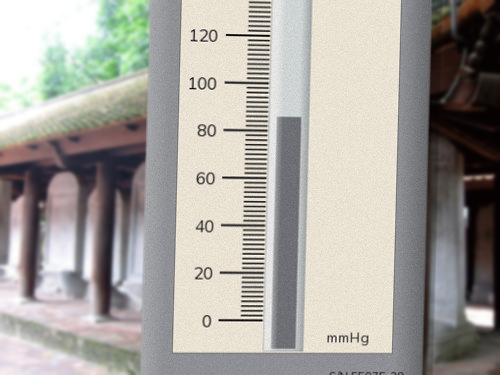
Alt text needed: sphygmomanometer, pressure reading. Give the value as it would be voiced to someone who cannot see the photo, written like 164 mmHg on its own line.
86 mmHg
